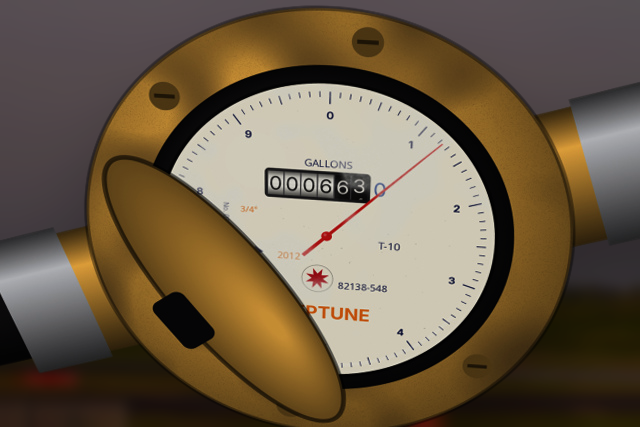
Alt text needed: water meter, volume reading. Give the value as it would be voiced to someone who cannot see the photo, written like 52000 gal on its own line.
6631.2 gal
